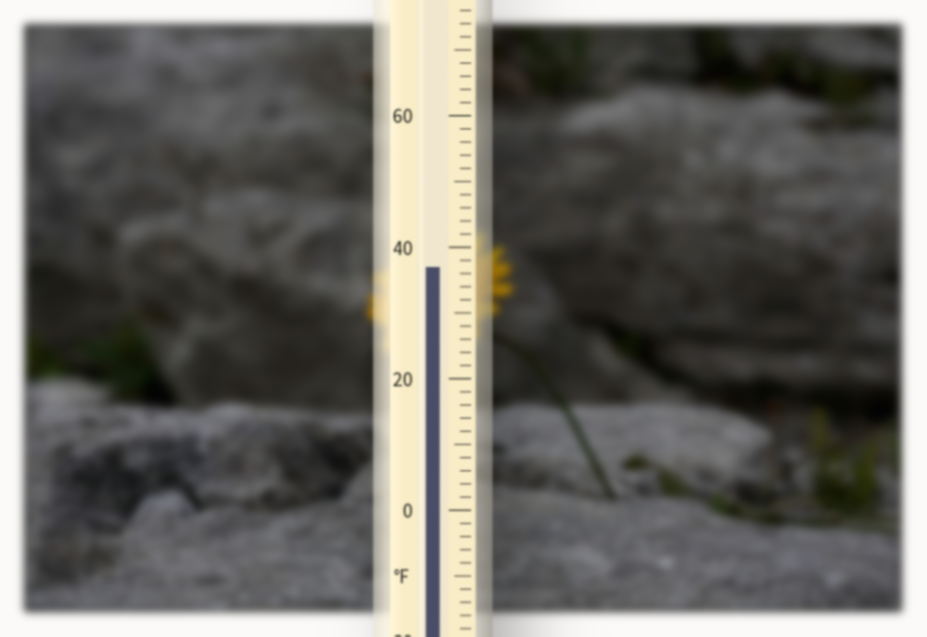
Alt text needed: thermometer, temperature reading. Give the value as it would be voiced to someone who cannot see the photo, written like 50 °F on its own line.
37 °F
